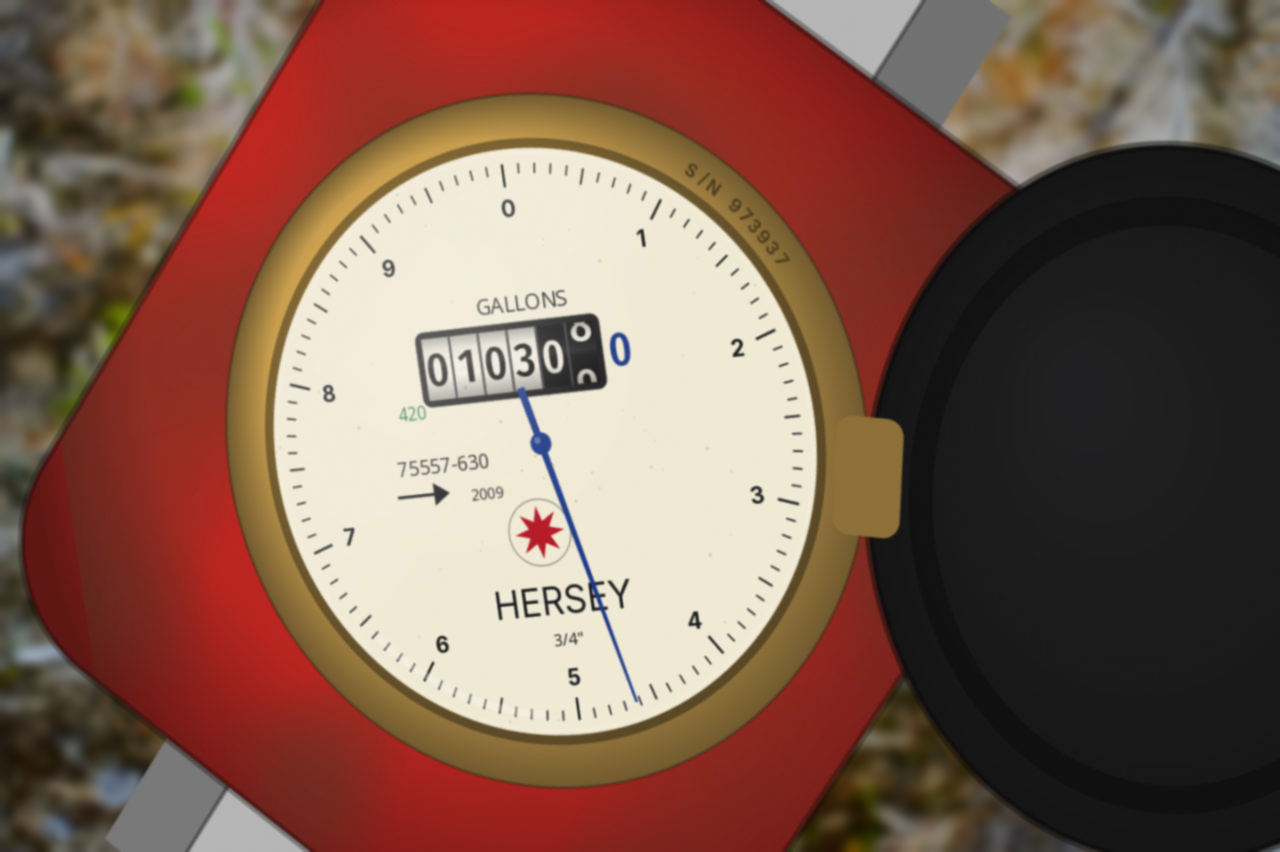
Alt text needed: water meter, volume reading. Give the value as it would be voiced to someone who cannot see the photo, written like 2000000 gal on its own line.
103084.6 gal
